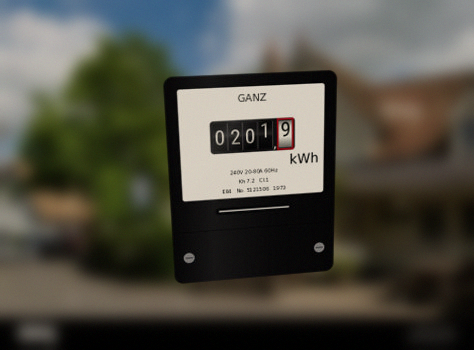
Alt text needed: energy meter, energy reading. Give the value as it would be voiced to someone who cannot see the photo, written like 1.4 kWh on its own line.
201.9 kWh
